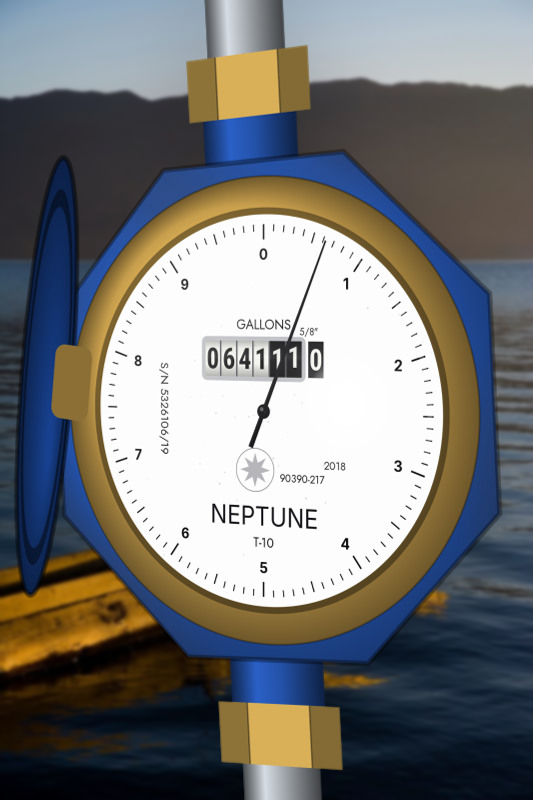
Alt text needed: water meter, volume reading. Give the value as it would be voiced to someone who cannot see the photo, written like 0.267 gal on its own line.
641110.6 gal
